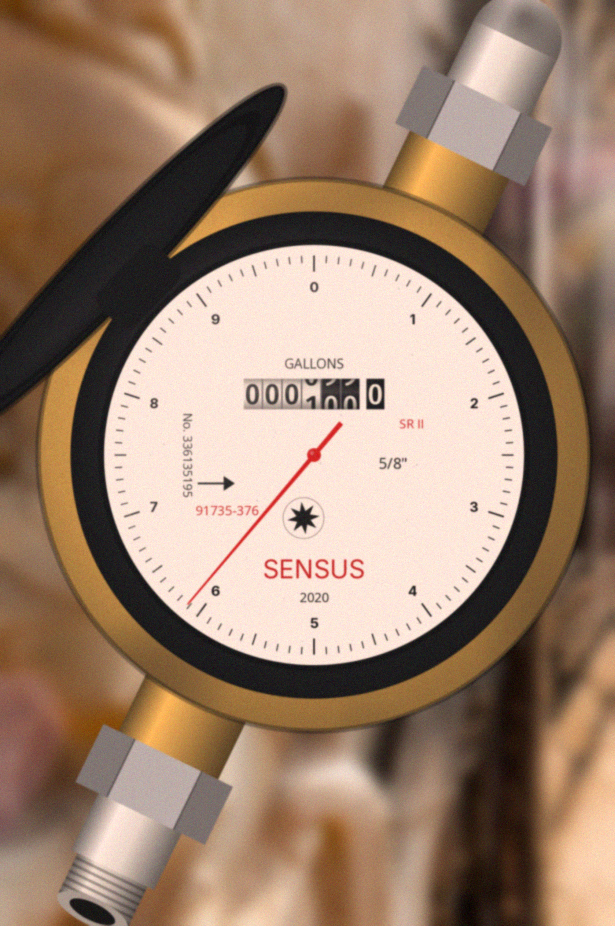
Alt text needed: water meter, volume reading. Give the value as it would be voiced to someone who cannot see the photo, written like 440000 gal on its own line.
996.1 gal
